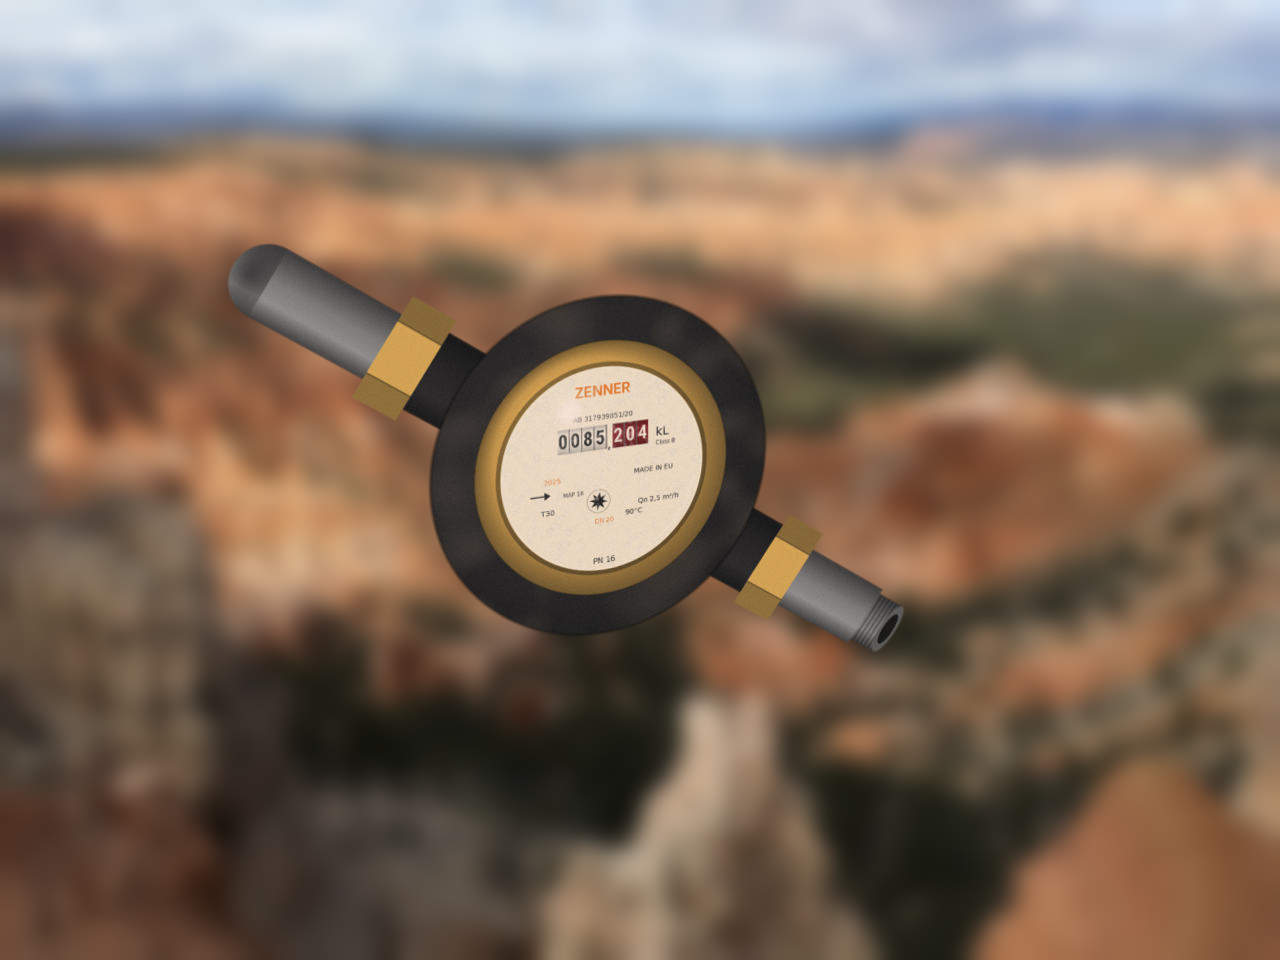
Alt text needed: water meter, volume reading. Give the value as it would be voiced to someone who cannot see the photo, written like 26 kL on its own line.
85.204 kL
